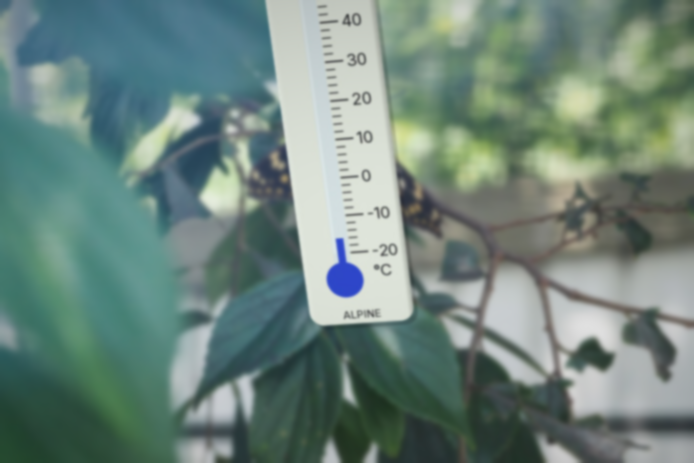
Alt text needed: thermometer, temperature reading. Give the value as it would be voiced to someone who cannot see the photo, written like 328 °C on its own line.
-16 °C
